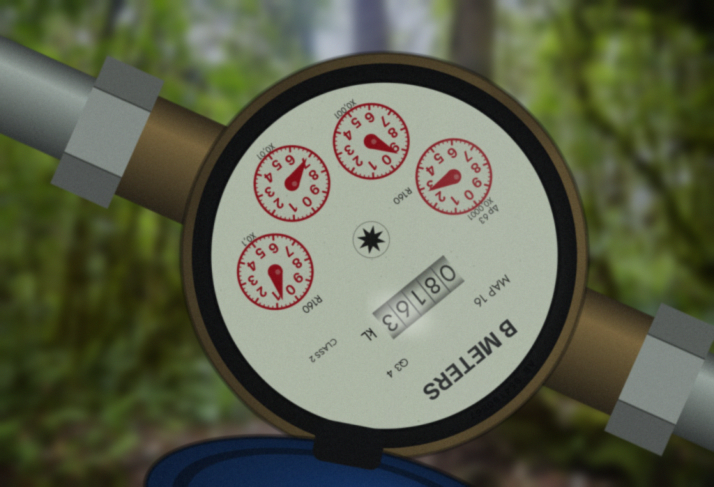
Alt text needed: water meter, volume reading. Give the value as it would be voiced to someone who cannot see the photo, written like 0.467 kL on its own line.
8163.0692 kL
